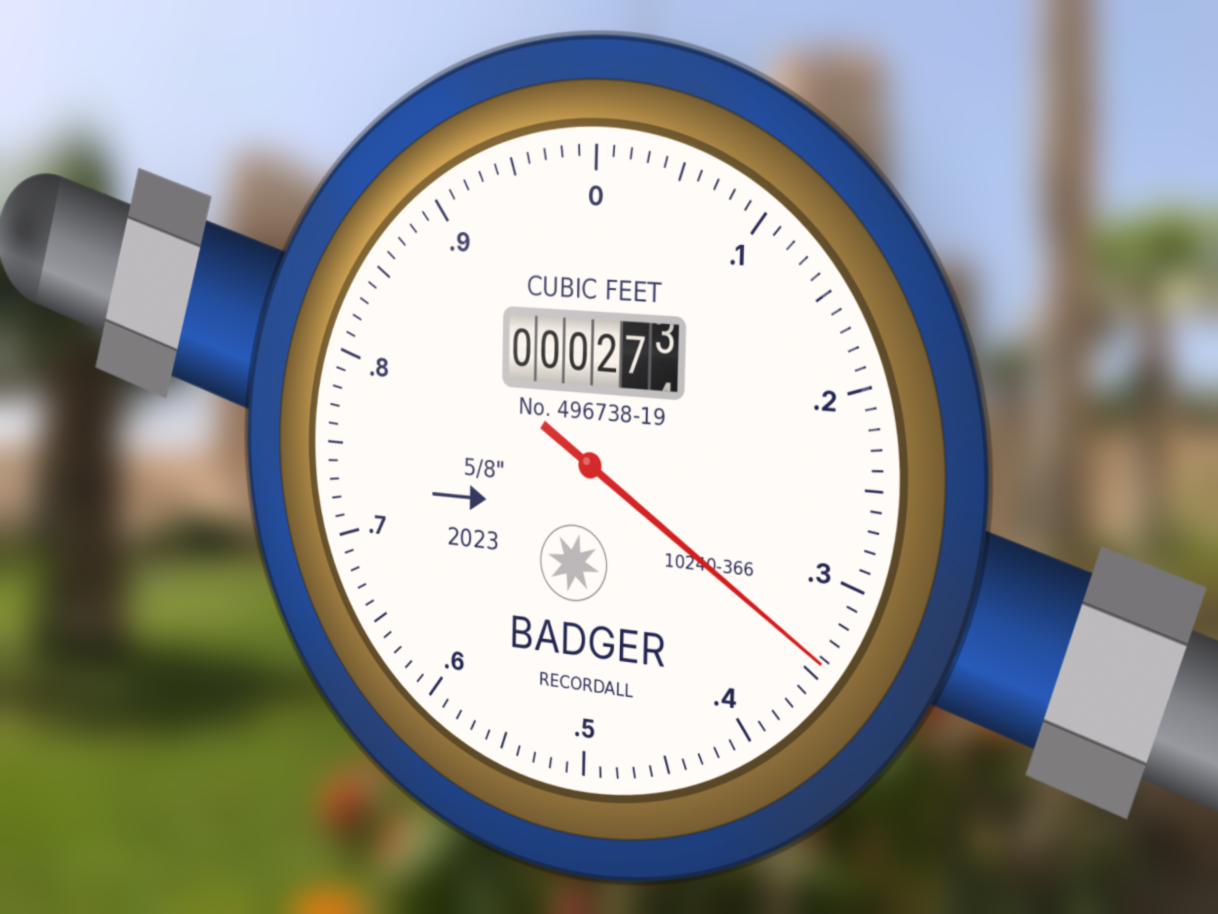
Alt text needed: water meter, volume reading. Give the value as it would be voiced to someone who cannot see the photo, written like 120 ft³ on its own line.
273.34 ft³
